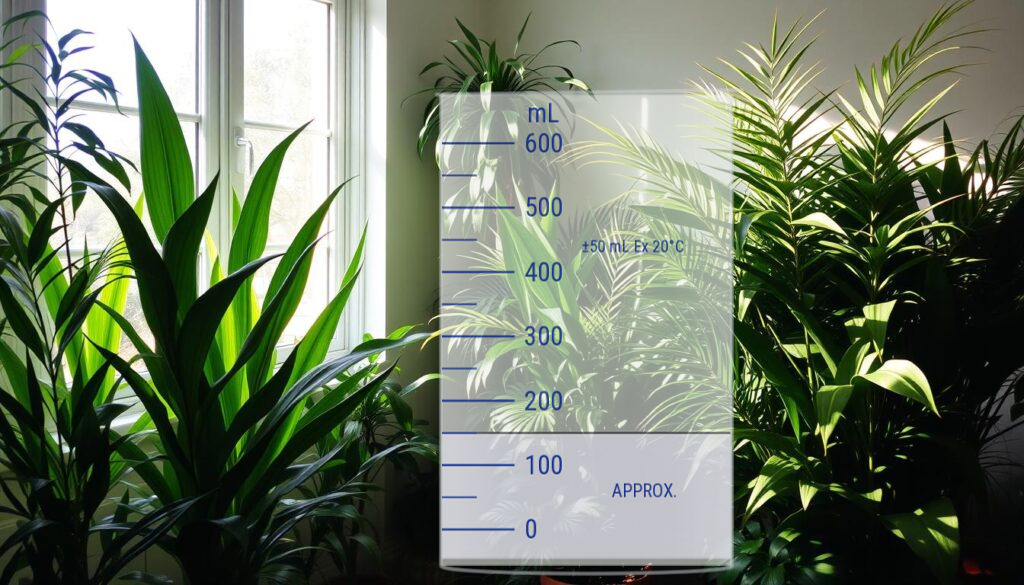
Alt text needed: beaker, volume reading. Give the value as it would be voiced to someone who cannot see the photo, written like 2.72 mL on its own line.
150 mL
